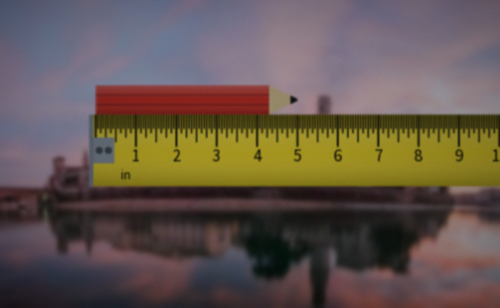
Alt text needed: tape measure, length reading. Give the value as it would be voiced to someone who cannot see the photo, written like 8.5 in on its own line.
5 in
